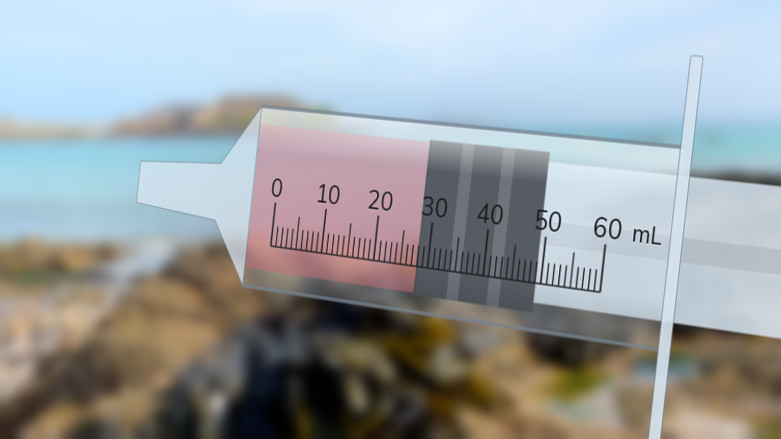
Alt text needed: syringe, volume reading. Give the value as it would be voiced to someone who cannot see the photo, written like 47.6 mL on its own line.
28 mL
